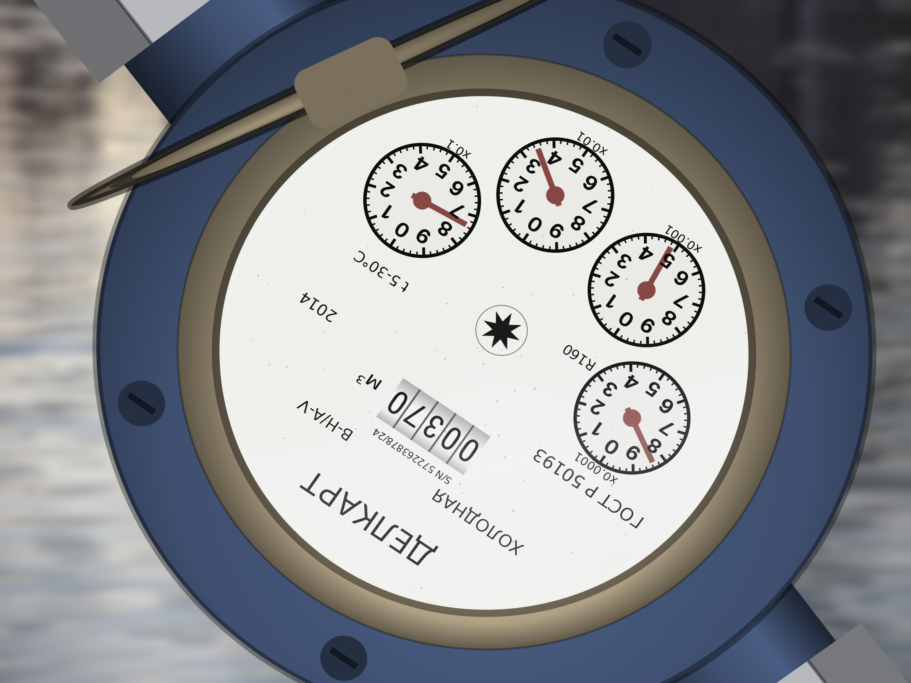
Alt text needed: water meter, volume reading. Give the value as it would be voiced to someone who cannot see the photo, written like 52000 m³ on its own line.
370.7348 m³
